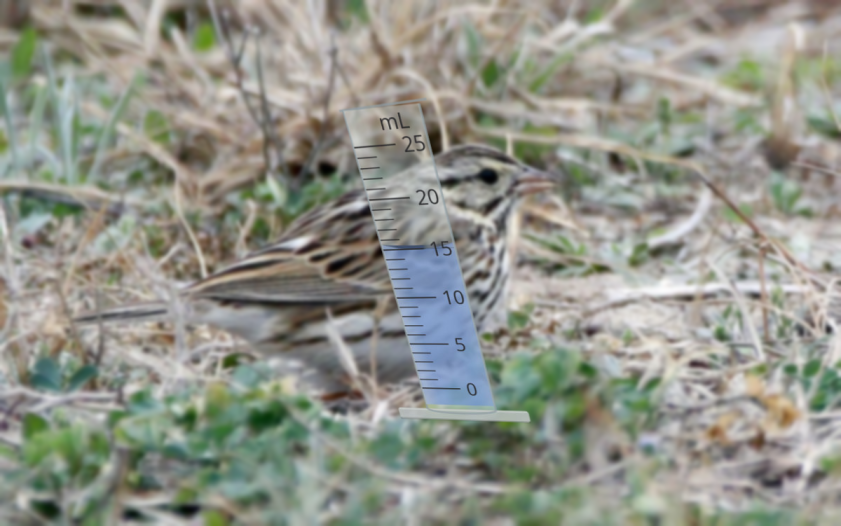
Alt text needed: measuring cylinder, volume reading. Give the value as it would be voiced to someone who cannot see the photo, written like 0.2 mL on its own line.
15 mL
